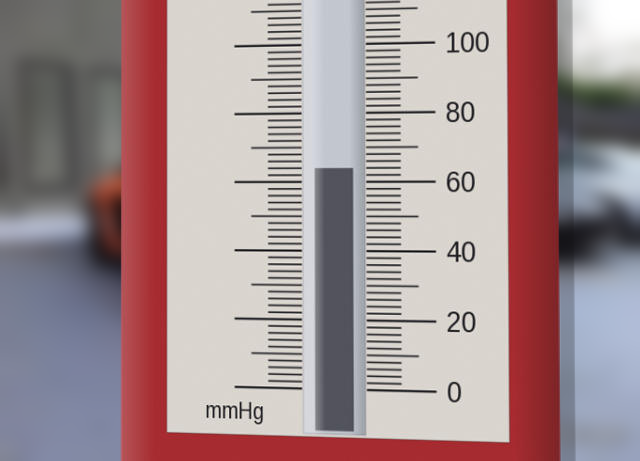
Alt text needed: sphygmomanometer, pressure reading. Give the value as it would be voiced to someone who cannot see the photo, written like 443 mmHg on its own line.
64 mmHg
